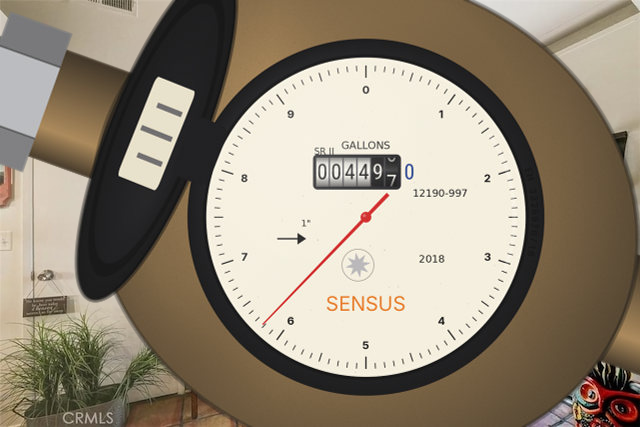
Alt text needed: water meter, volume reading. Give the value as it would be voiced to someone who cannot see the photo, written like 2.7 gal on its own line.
44966.2 gal
